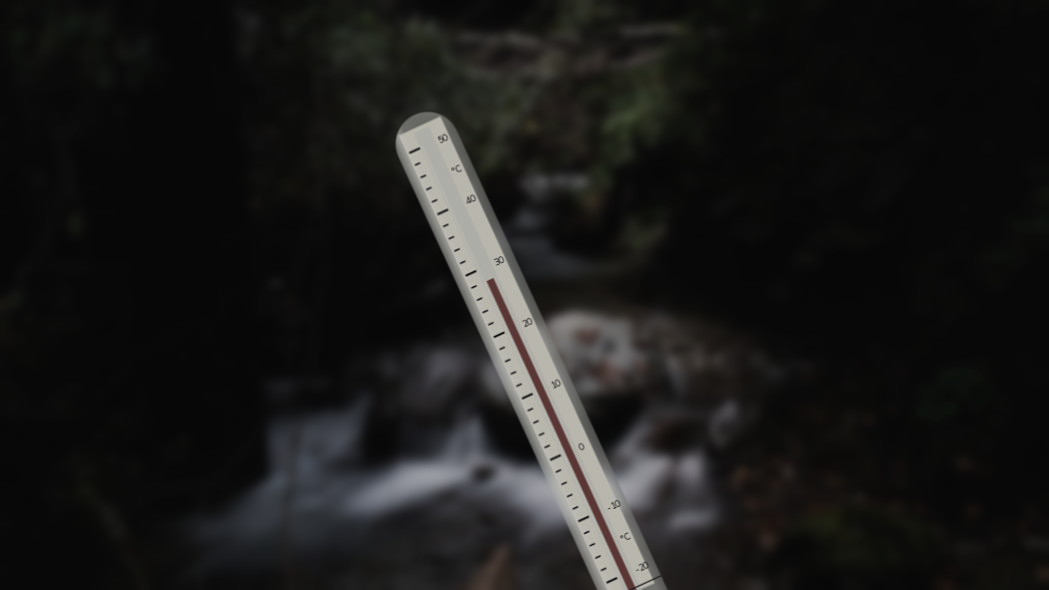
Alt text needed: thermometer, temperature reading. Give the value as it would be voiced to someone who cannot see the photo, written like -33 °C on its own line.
28 °C
